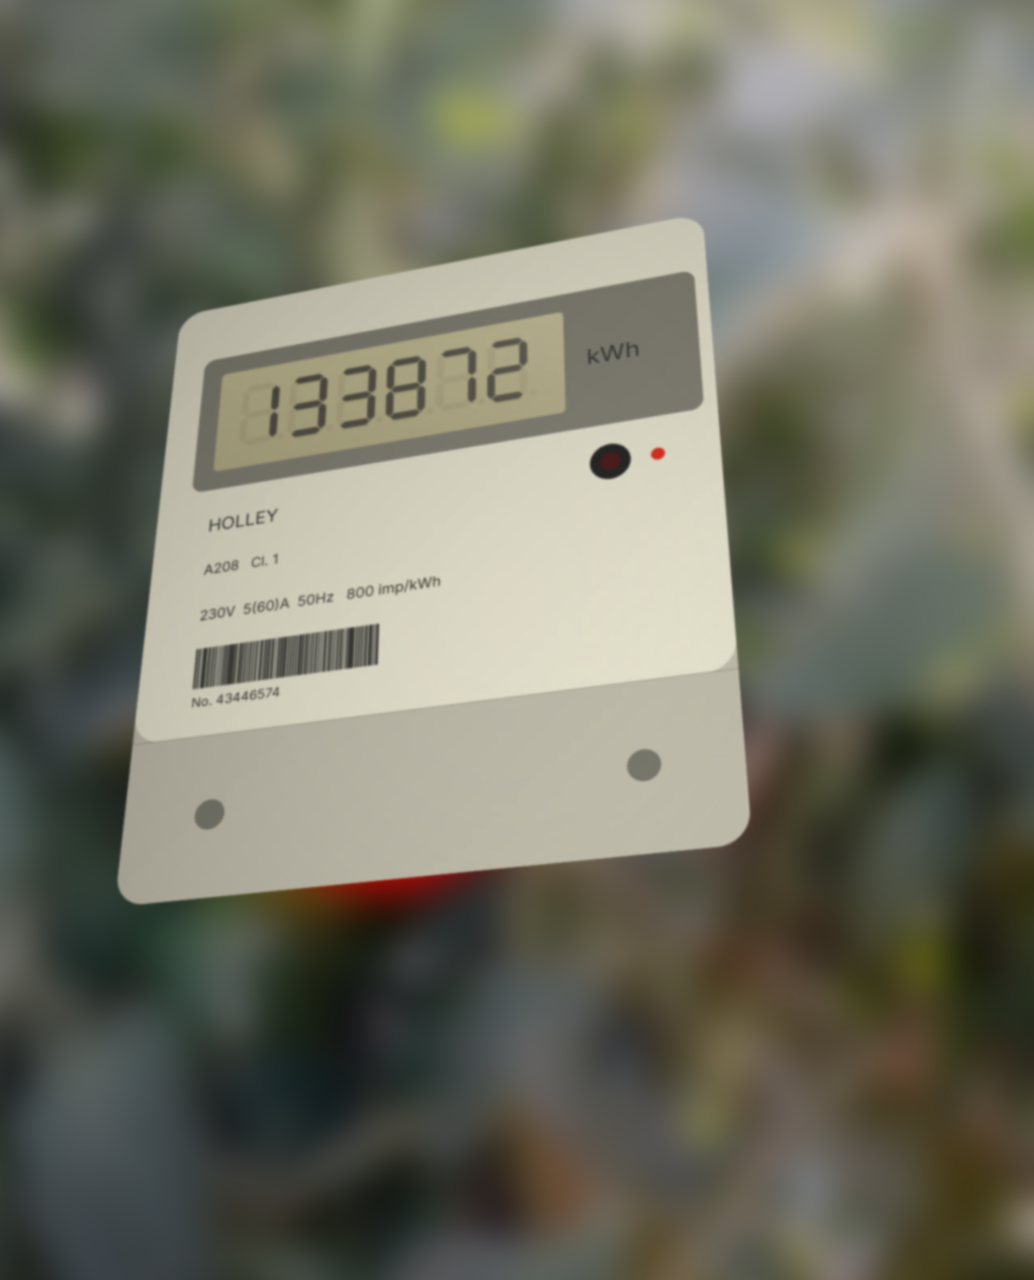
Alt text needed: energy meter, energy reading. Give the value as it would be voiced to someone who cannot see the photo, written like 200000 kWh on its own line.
133872 kWh
